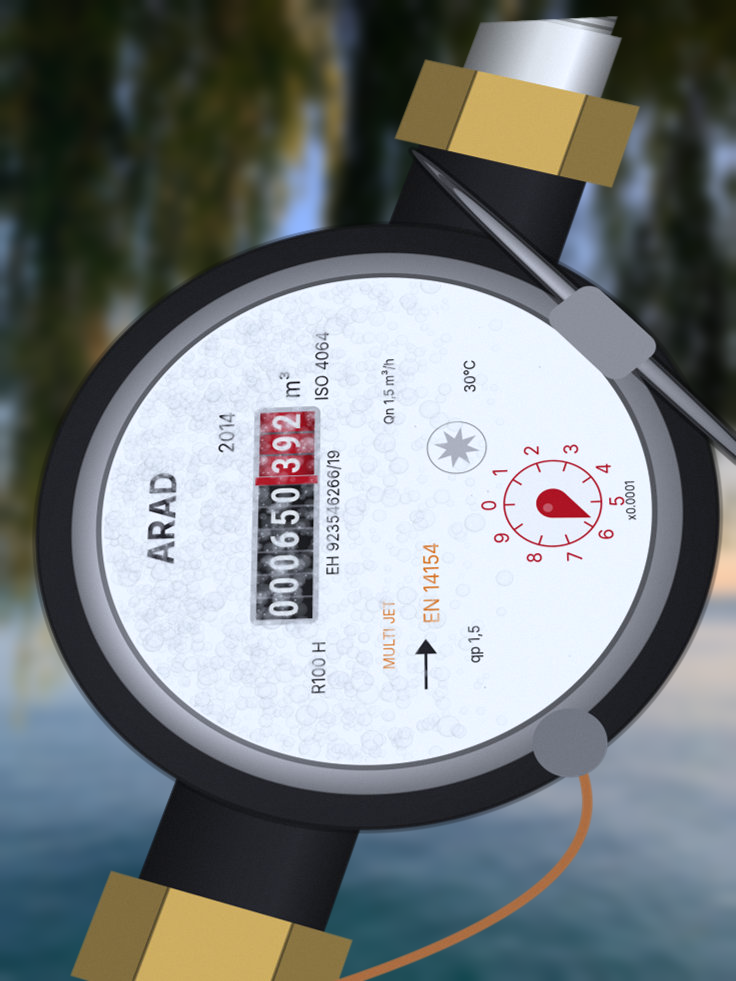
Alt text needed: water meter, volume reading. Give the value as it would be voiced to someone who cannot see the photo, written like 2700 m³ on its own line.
650.3925 m³
